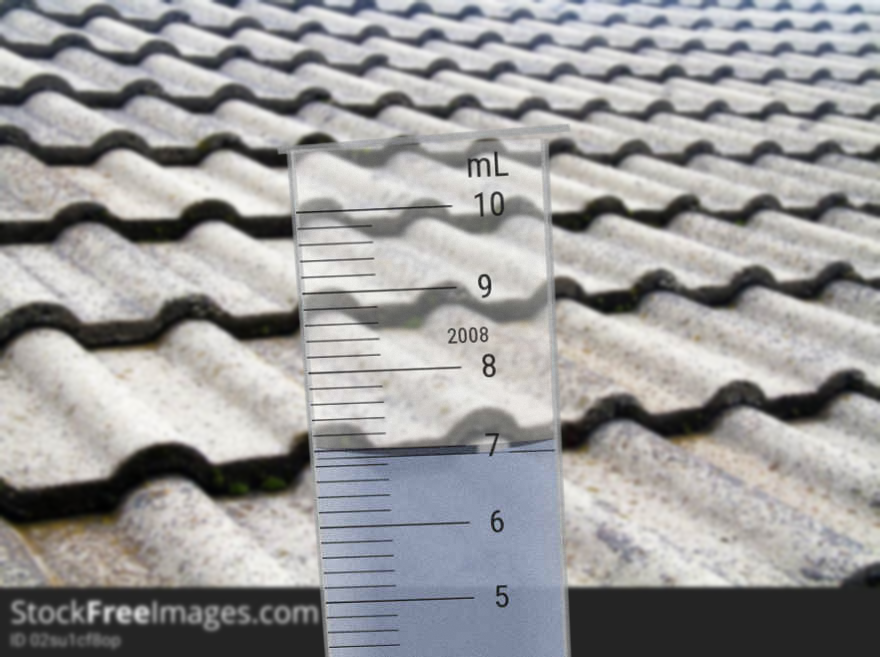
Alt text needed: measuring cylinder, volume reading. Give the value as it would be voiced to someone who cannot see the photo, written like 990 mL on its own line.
6.9 mL
